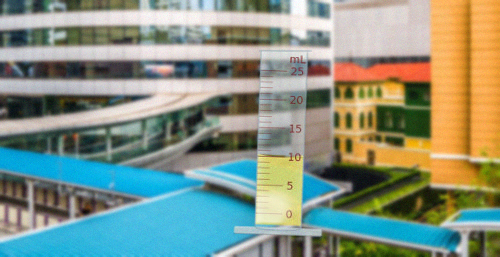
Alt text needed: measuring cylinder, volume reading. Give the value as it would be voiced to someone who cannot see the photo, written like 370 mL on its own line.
10 mL
